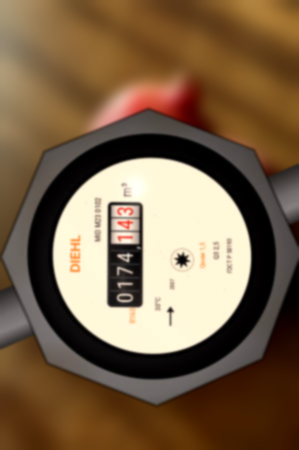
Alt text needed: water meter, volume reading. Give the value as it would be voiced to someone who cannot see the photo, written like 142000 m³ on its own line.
174.143 m³
